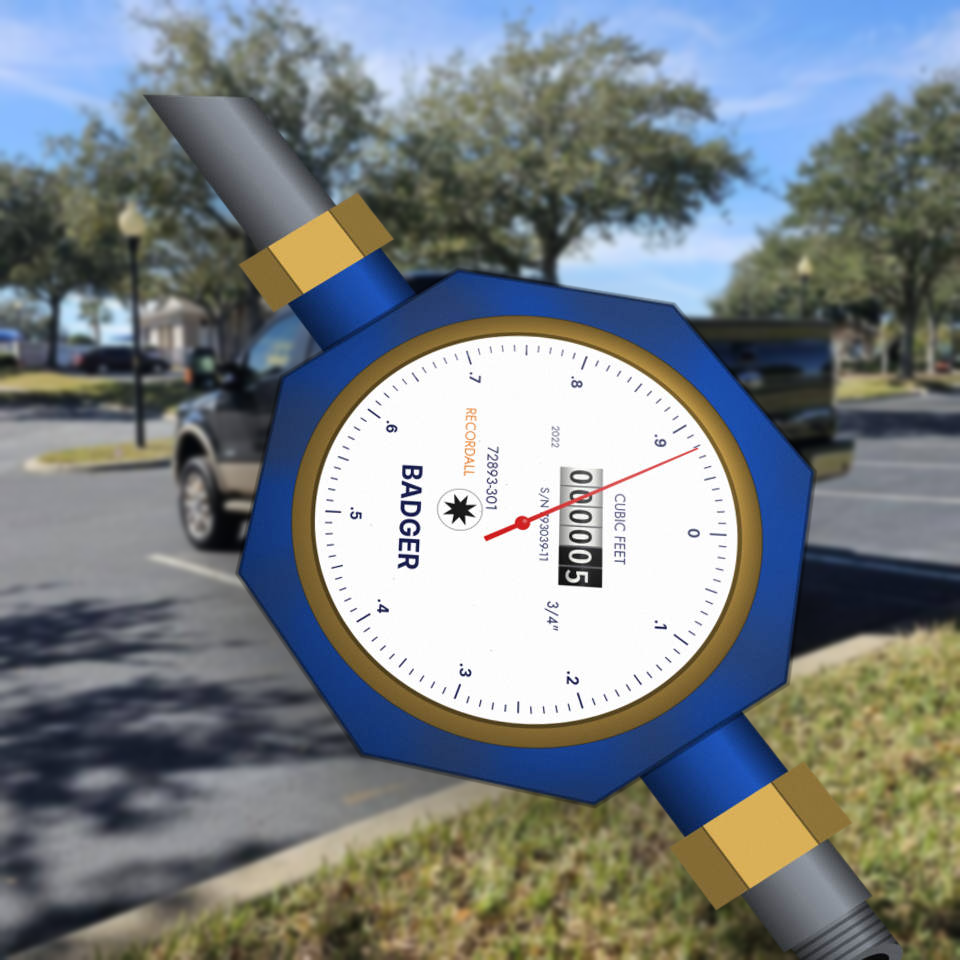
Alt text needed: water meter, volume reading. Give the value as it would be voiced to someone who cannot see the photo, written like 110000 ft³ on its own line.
4.92 ft³
